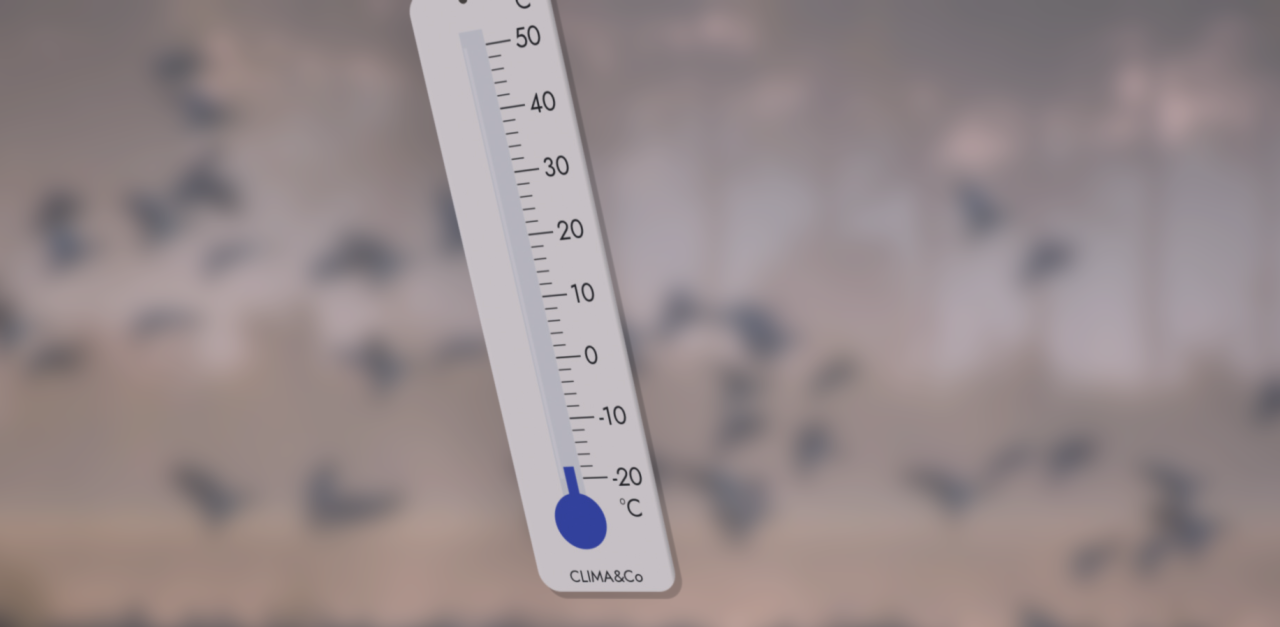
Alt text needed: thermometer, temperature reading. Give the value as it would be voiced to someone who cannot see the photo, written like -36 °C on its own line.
-18 °C
